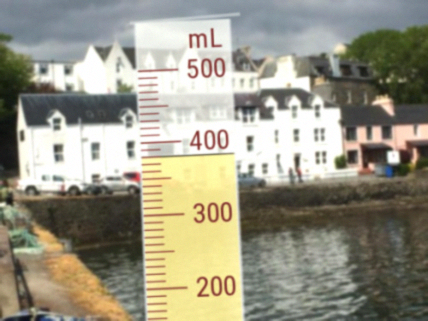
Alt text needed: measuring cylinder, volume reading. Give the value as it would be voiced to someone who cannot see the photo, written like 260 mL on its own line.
380 mL
